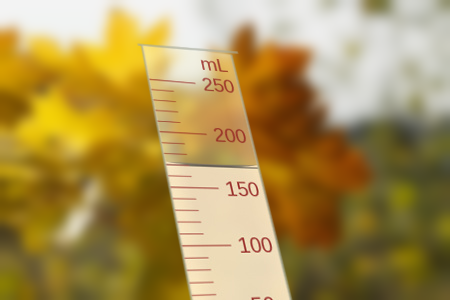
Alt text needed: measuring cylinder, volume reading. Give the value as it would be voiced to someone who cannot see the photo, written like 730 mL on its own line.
170 mL
